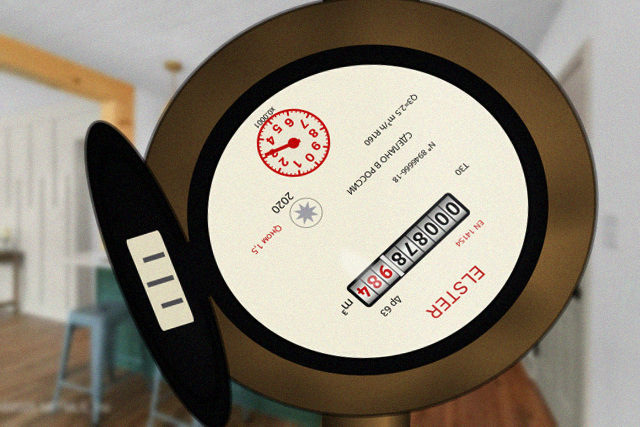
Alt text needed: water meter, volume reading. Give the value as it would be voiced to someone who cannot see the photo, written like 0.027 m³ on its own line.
878.9843 m³
